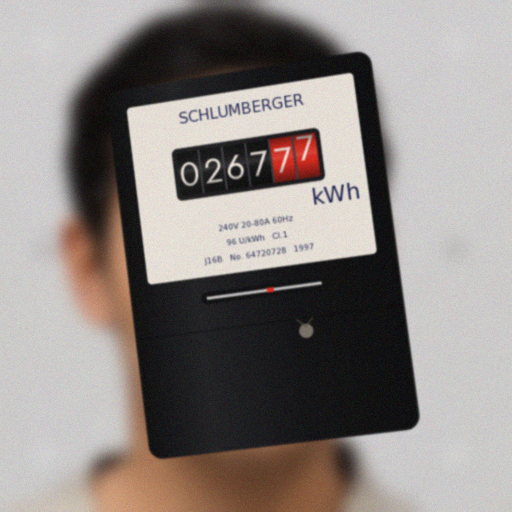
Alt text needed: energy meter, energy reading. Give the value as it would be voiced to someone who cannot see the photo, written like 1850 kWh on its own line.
267.77 kWh
